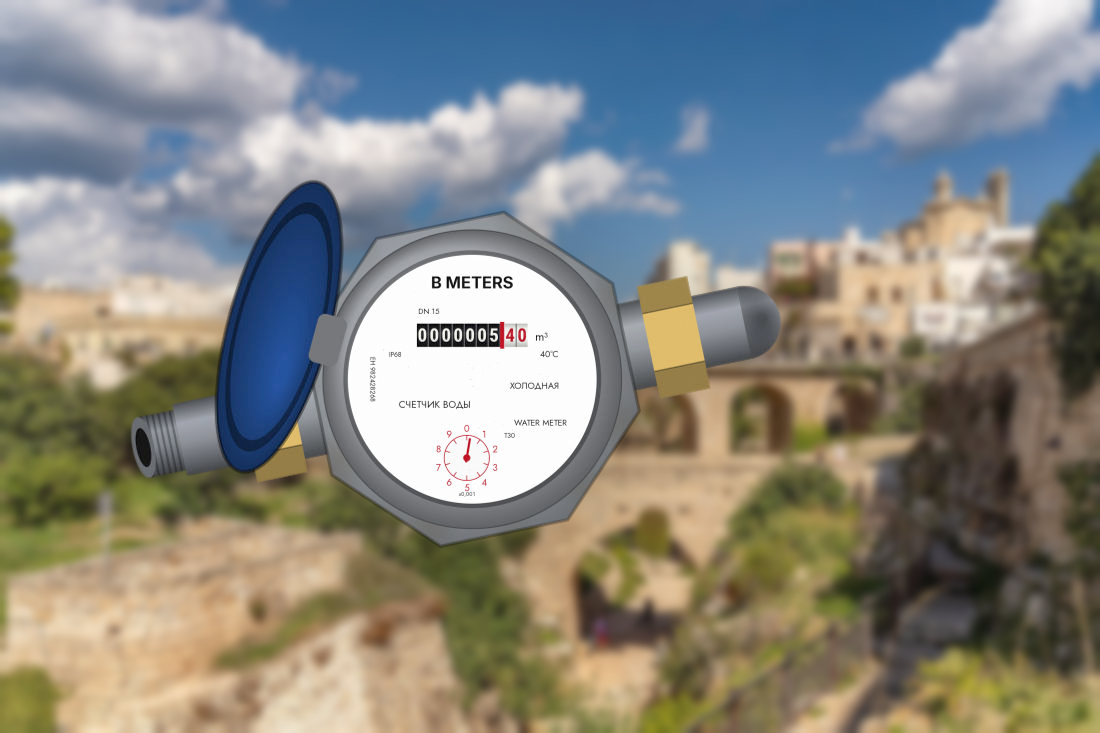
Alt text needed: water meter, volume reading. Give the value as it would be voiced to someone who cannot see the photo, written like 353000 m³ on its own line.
5.400 m³
